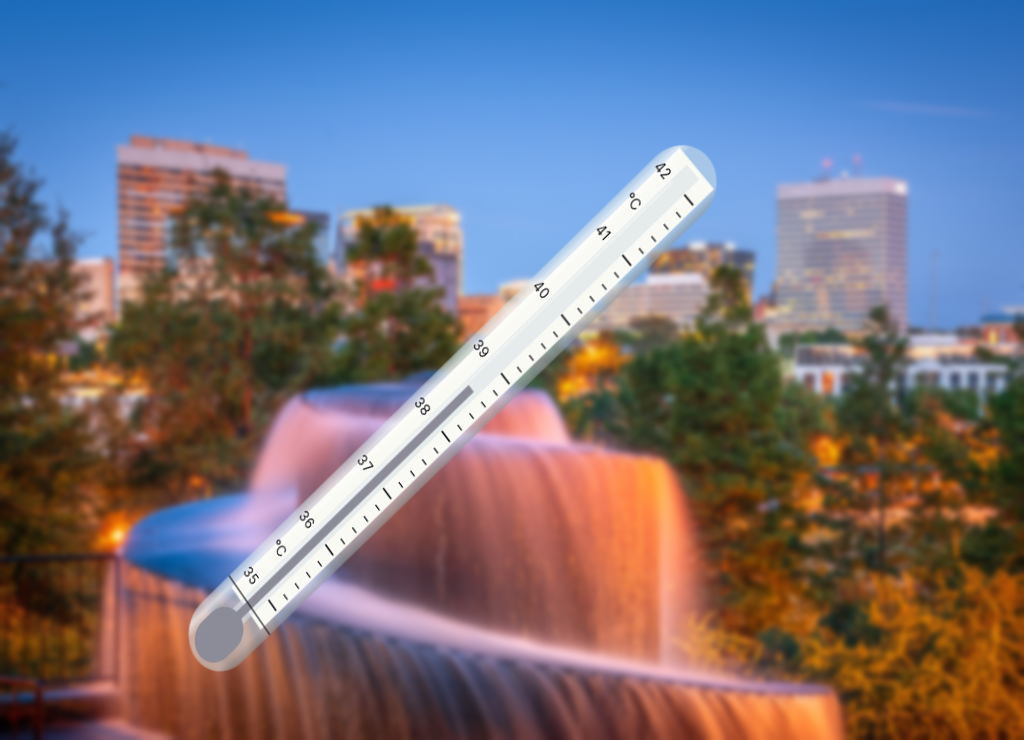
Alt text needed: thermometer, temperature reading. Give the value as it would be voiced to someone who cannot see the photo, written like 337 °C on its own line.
38.6 °C
